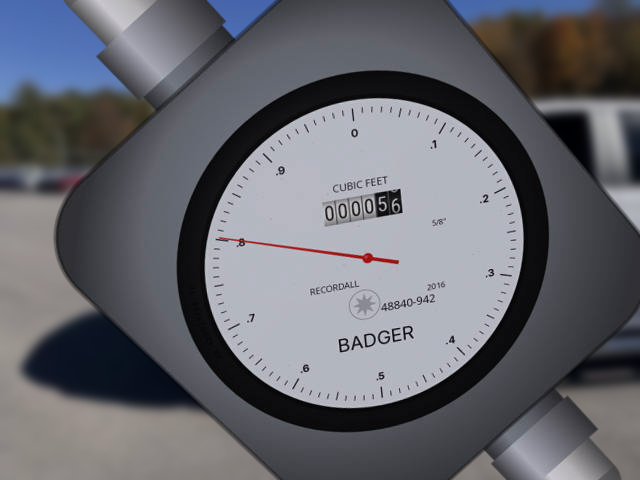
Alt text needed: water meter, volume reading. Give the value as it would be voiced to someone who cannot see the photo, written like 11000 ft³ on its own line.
55.80 ft³
